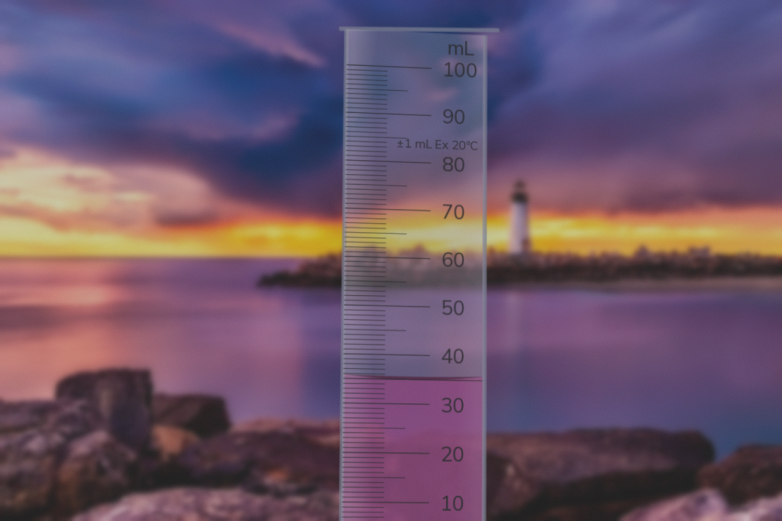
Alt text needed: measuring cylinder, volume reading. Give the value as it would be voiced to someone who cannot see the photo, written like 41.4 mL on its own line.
35 mL
